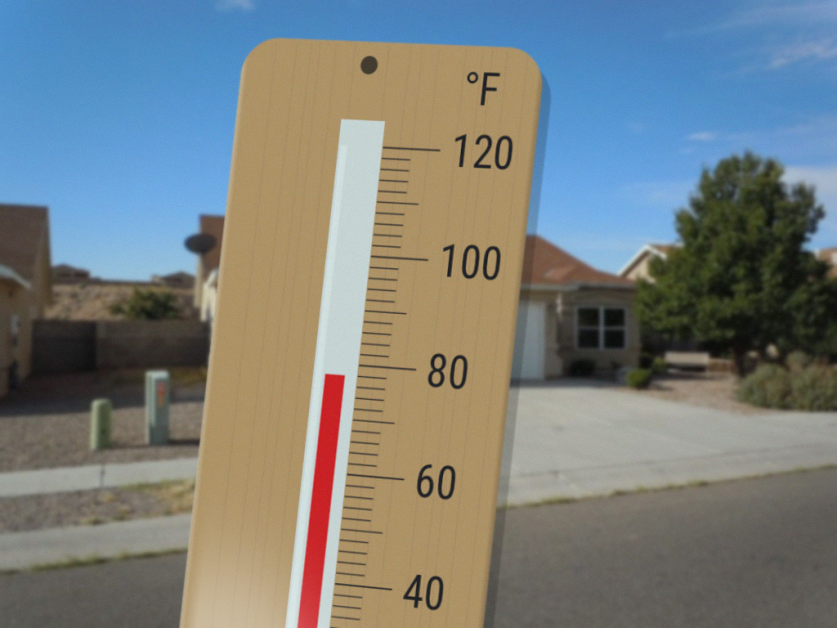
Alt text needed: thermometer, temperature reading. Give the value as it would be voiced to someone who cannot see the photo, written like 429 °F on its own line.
78 °F
